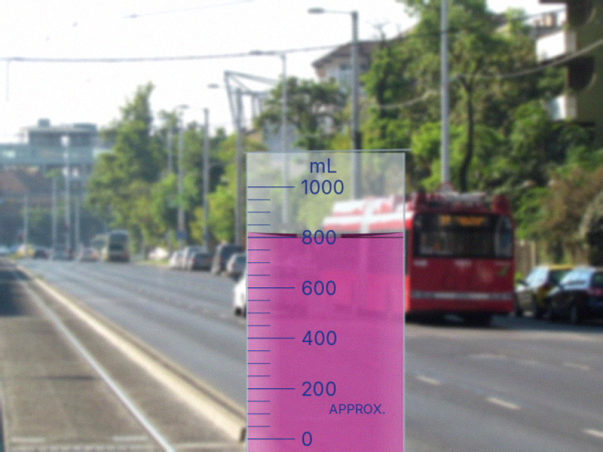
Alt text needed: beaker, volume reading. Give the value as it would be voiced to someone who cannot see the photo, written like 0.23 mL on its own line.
800 mL
